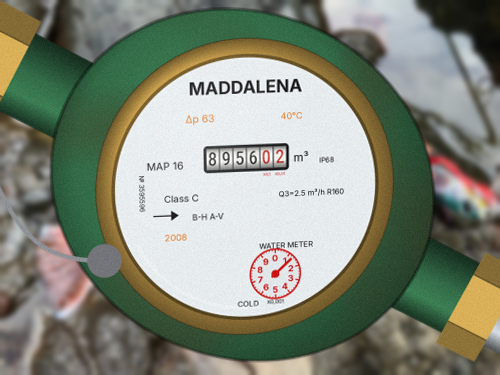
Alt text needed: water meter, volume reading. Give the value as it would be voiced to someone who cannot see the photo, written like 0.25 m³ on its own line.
8956.021 m³
